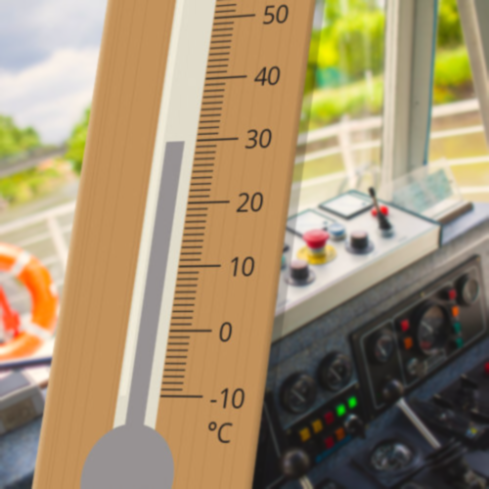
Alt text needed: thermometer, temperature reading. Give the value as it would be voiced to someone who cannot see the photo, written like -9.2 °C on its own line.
30 °C
